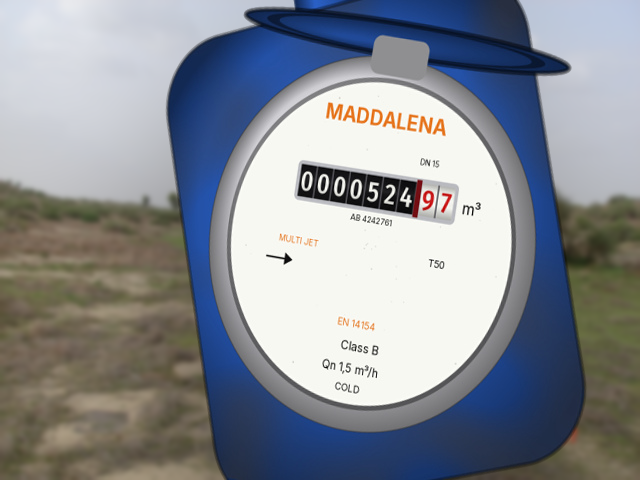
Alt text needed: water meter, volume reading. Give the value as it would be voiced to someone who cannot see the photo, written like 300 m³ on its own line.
524.97 m³
